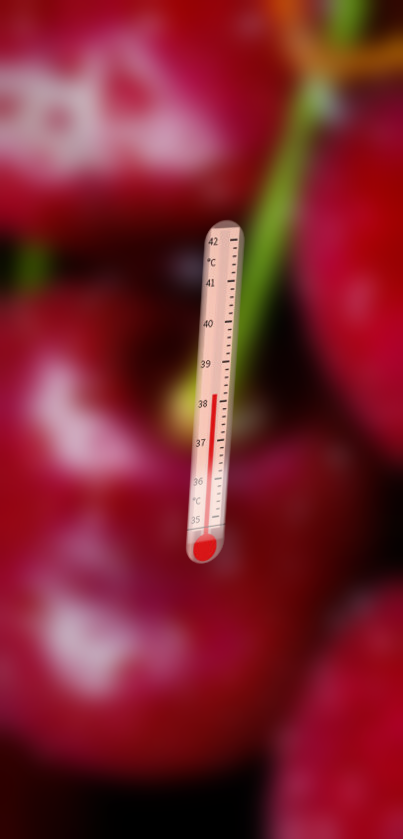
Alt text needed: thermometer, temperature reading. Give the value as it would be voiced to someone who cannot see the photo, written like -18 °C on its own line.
38.2 °C
